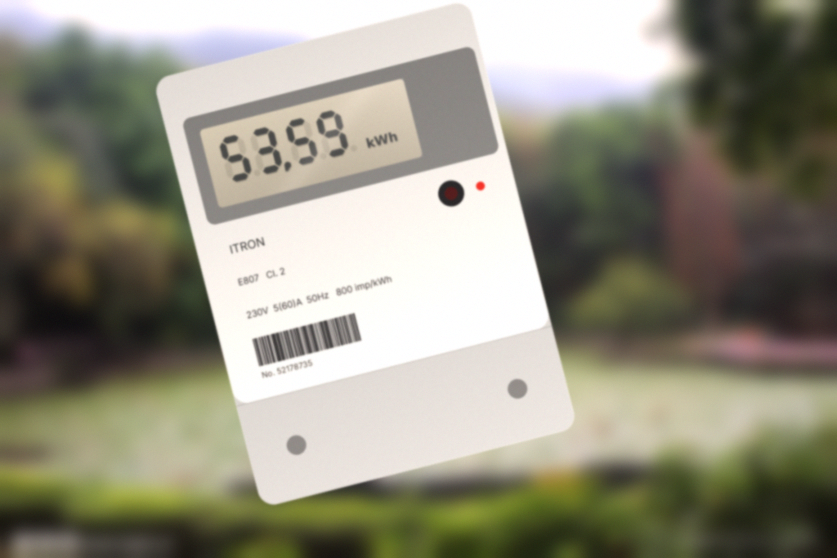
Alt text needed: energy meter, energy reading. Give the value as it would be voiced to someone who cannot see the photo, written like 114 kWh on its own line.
53.59 kWh
